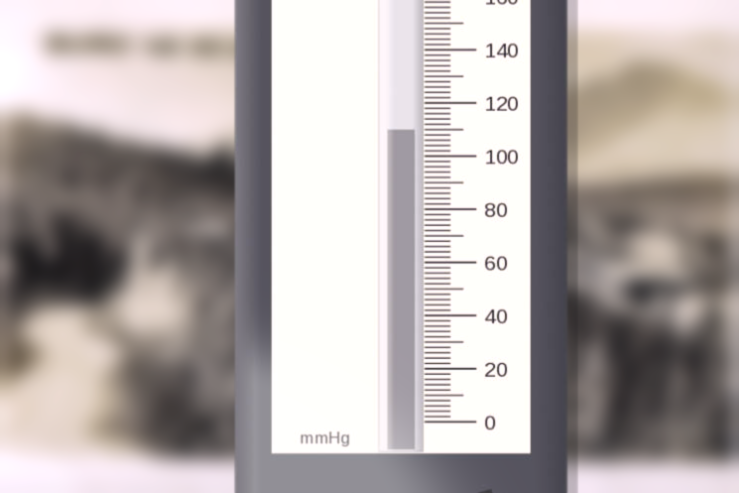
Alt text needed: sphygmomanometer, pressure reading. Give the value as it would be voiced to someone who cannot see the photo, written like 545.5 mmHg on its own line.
110 mmHg
